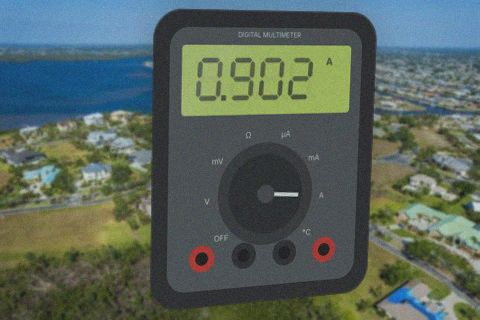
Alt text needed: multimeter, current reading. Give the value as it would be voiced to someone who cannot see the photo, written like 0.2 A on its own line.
0.902 A
